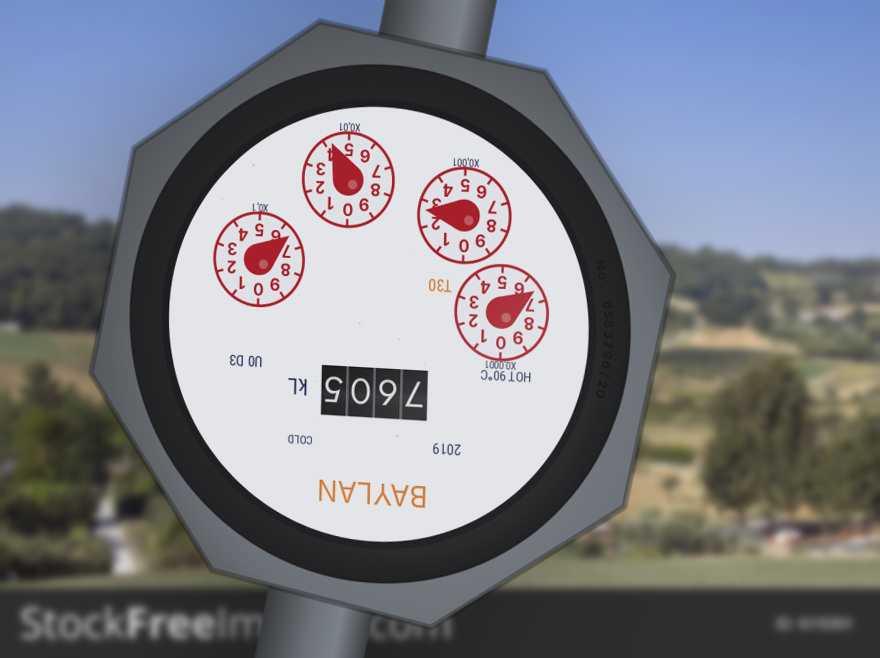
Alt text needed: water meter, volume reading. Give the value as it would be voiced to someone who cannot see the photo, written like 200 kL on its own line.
7605.6426 kL
